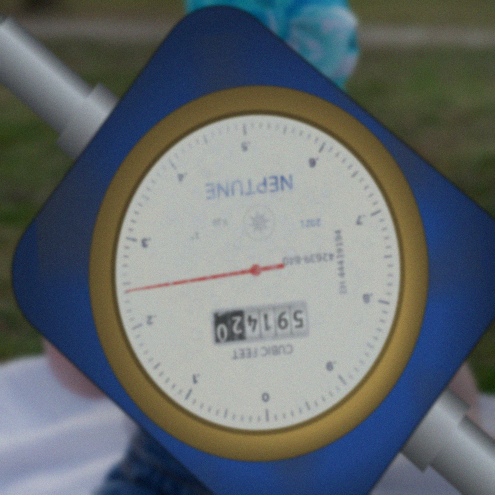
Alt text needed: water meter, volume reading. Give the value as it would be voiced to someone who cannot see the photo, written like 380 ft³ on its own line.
591420.24 ft³
